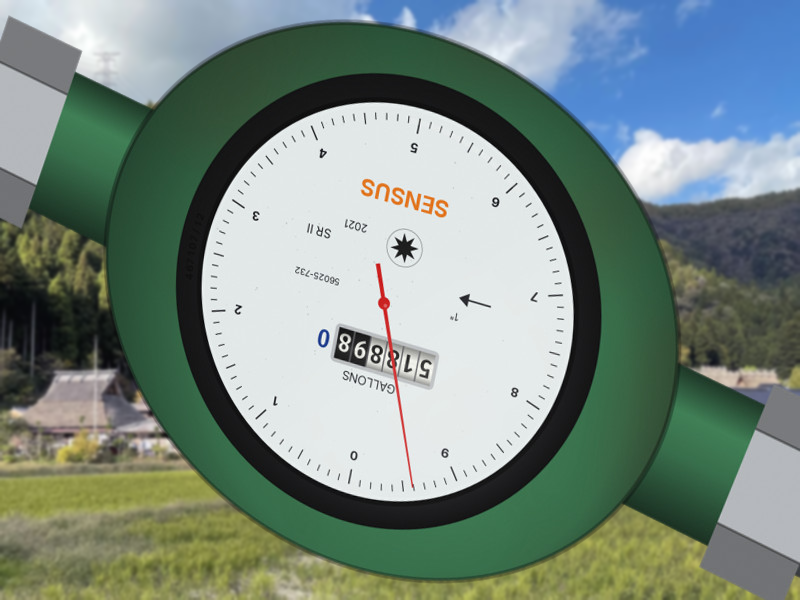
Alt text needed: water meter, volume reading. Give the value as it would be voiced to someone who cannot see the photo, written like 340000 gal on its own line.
5188979.4 gal
